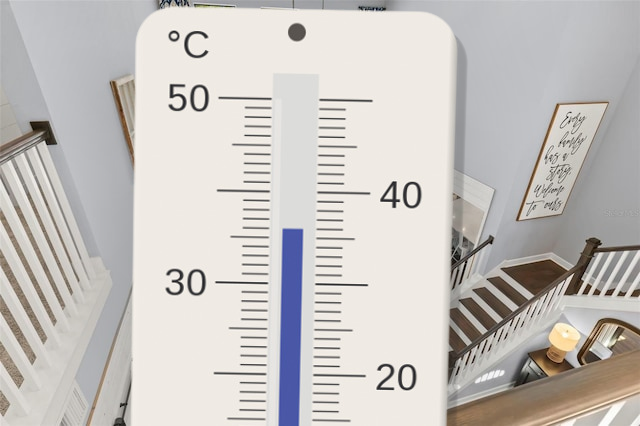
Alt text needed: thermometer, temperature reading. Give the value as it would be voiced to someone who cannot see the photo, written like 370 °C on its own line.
36 °C
